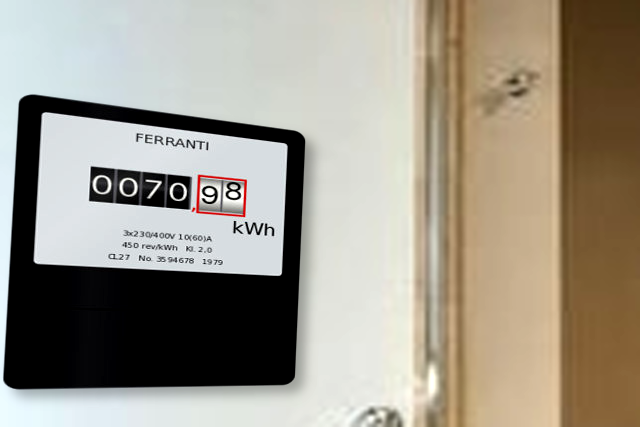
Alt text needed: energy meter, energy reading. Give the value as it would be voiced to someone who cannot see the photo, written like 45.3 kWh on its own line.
70.98 kWh
